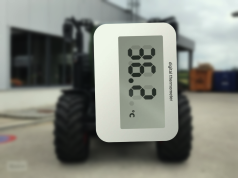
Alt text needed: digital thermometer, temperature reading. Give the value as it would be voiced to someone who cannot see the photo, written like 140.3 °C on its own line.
36.2 °C
